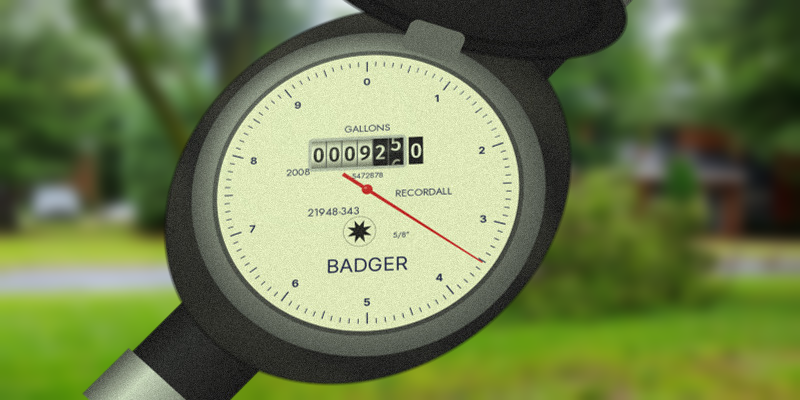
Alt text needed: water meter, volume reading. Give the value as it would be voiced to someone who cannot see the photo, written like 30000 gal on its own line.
9253.5 gal
